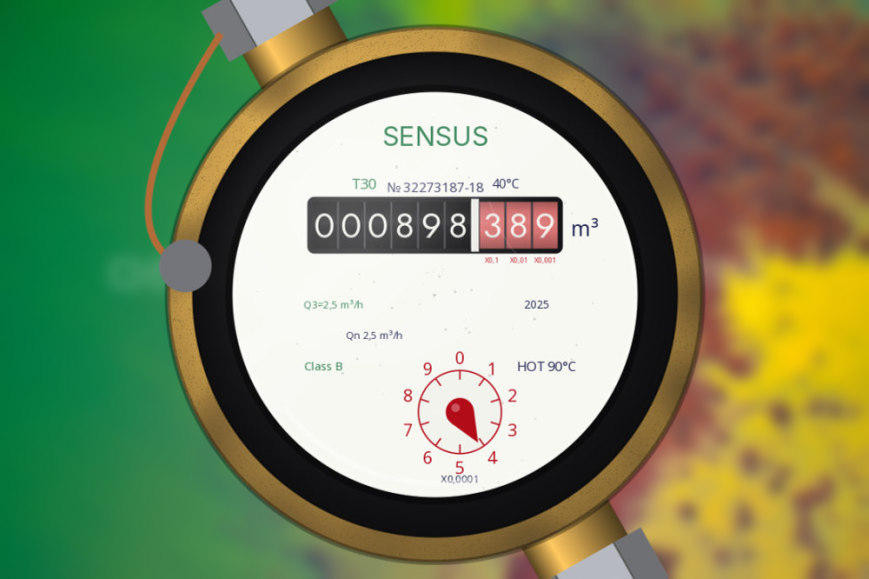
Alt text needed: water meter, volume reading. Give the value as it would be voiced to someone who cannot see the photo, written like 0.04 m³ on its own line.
898.3894 m³
